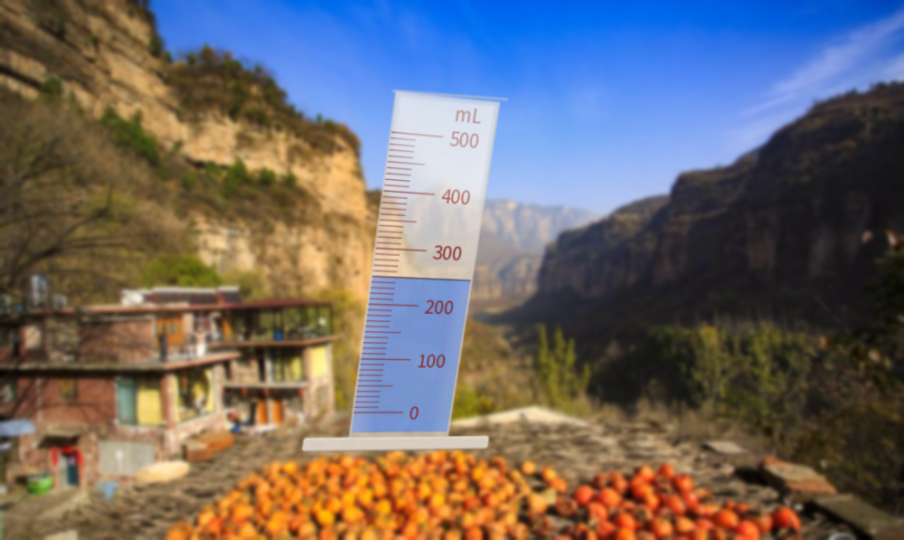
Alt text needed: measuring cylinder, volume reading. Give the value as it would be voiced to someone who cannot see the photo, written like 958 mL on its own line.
250 mL
